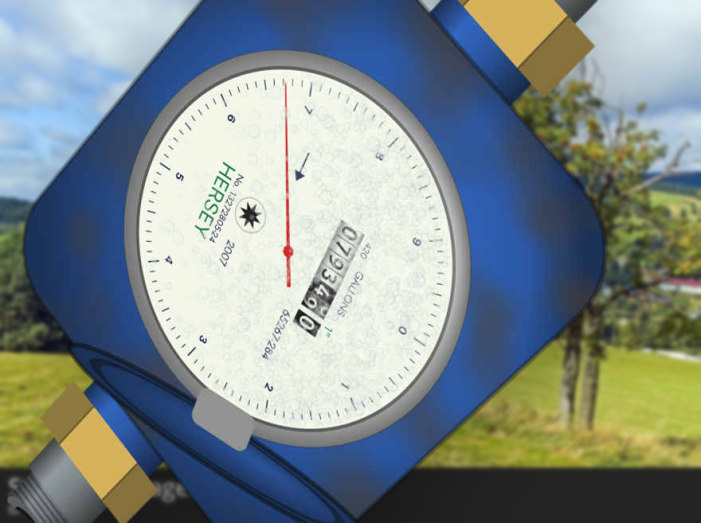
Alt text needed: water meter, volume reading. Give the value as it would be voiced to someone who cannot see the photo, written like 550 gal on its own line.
793486.7 gal
